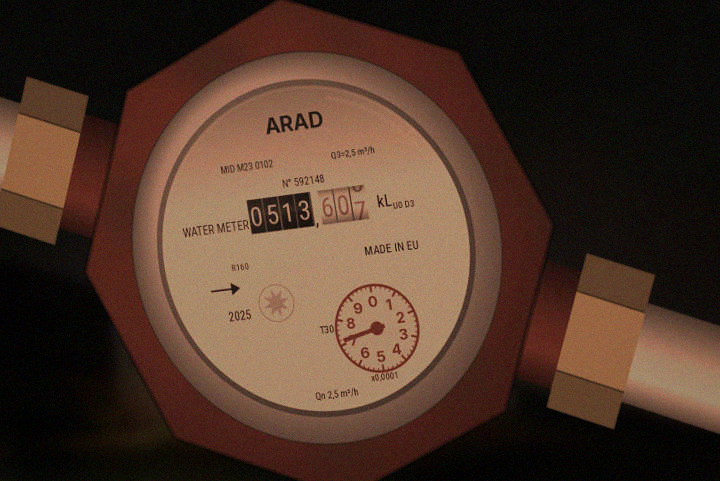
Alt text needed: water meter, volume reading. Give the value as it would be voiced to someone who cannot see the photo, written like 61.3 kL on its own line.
513.6067 kL
